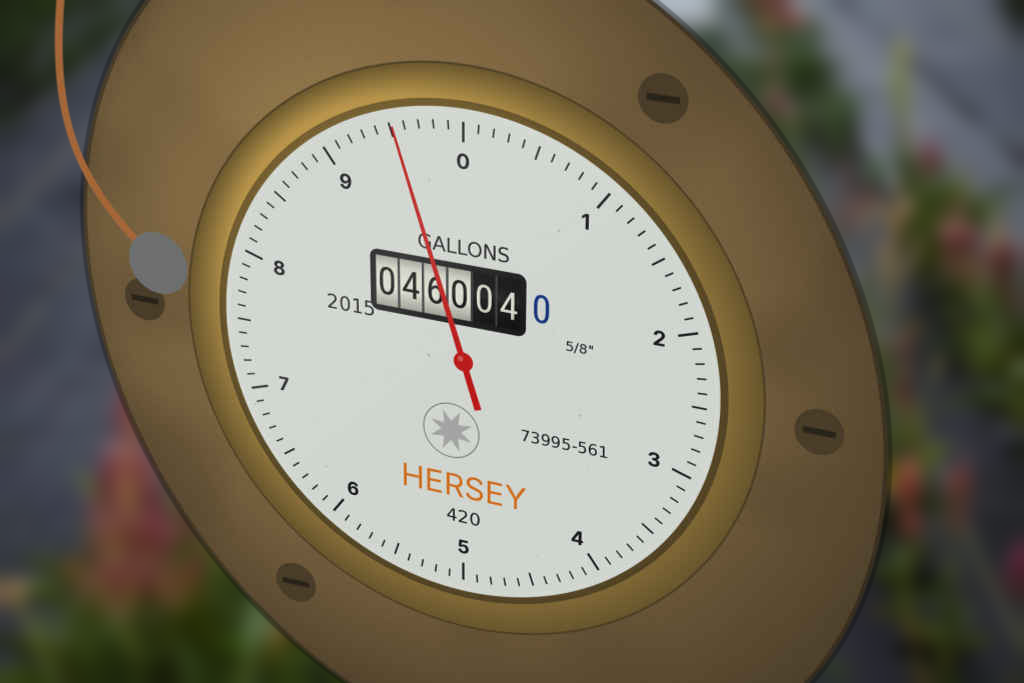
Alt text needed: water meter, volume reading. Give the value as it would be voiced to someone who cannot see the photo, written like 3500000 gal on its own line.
460039.5 gal
